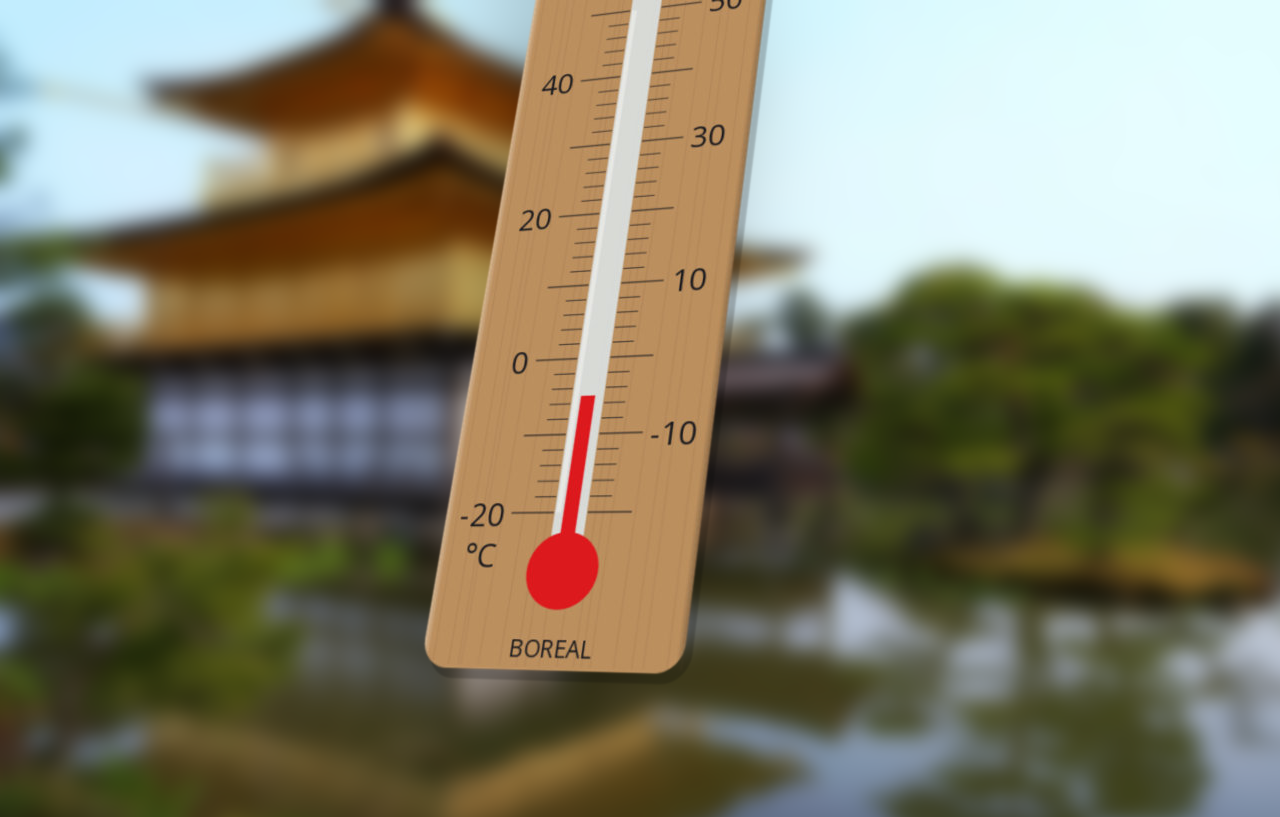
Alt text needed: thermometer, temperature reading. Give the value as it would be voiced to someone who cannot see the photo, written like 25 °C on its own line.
-5 °C
